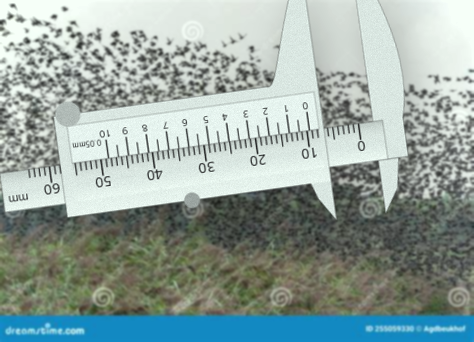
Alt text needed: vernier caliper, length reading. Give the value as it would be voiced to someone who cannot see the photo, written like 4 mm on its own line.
9.5 mm
